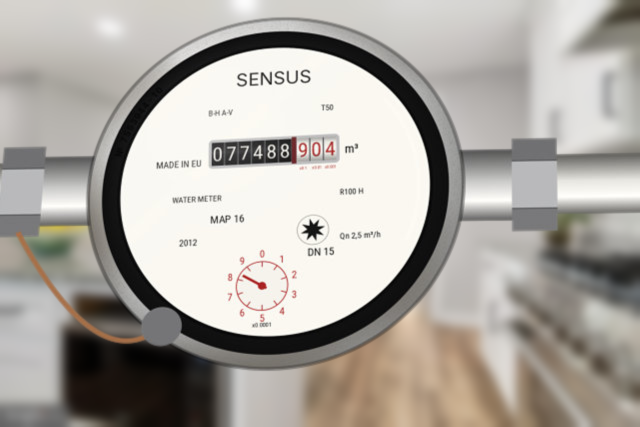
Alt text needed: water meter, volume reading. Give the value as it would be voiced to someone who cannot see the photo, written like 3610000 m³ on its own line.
77488.9048 m³
